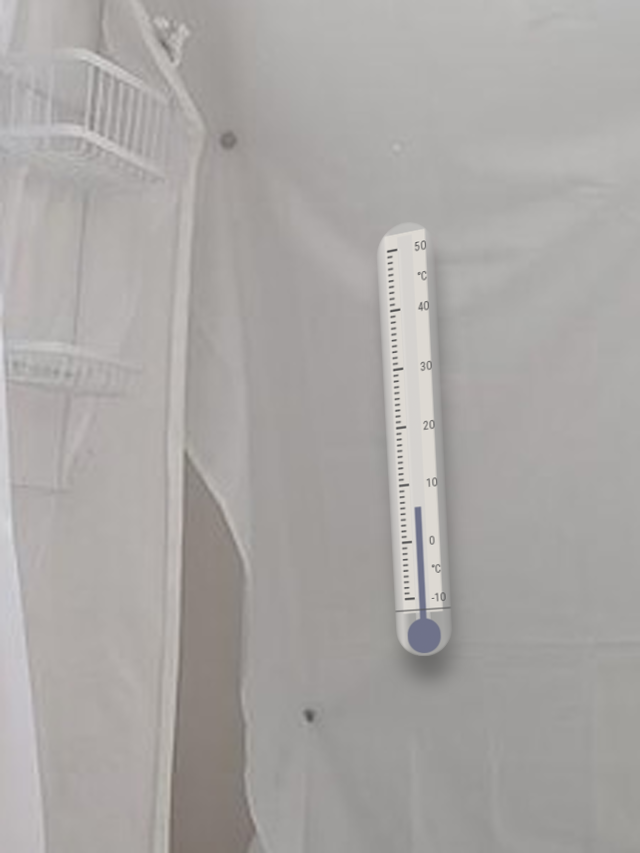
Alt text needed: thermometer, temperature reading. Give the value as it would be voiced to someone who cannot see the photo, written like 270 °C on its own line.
6 °C
